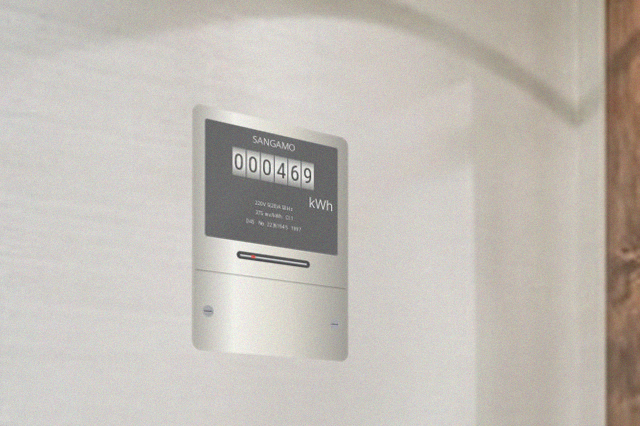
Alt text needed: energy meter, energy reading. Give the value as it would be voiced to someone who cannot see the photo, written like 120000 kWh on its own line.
469 kWh
